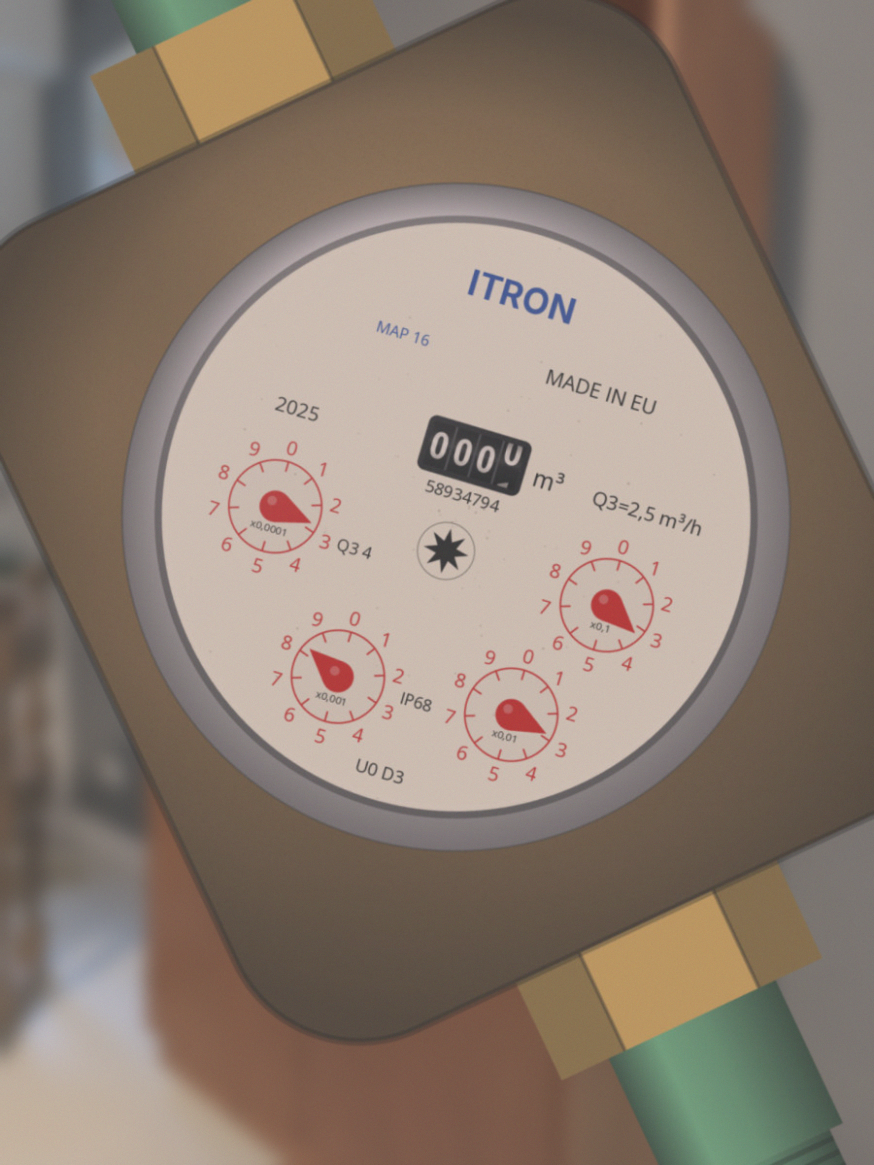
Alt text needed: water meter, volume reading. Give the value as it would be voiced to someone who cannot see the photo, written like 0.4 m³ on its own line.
0.3282 m³
